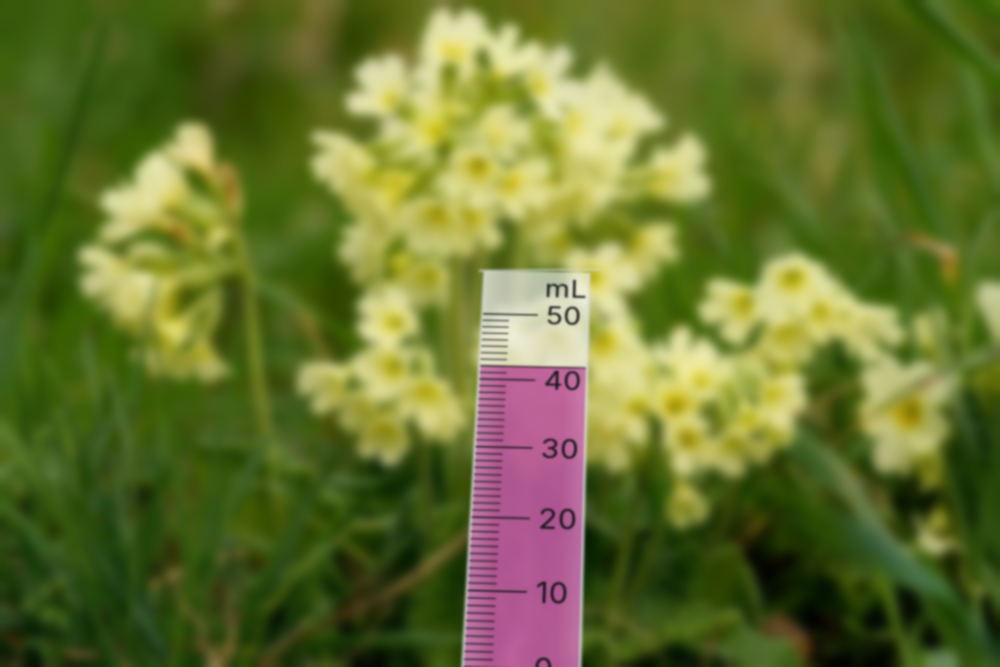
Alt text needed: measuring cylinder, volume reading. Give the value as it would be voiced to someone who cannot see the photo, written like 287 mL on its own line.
42 mL
